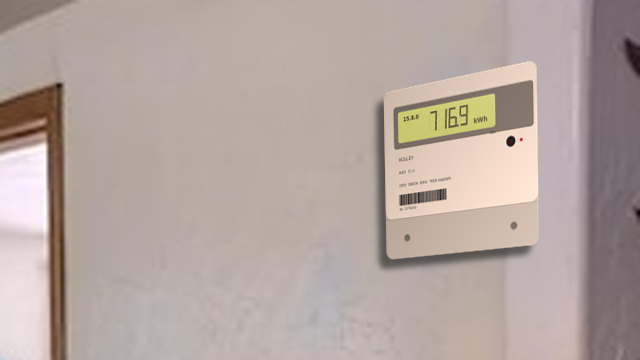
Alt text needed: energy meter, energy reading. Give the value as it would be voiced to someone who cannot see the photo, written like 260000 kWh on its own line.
716.9 kWh
